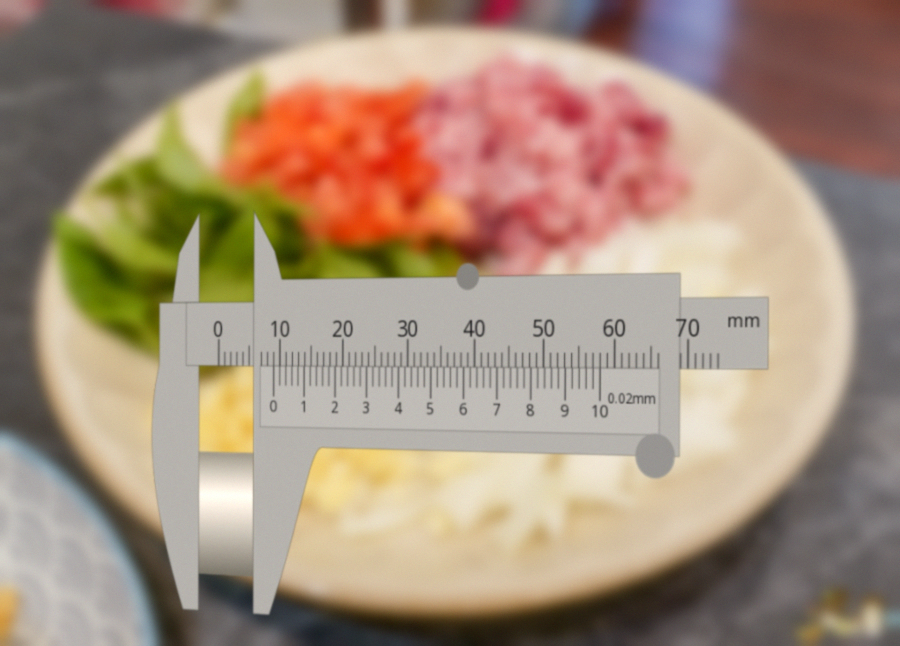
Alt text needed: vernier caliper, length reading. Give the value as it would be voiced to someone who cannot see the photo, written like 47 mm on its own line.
9.0 mm
